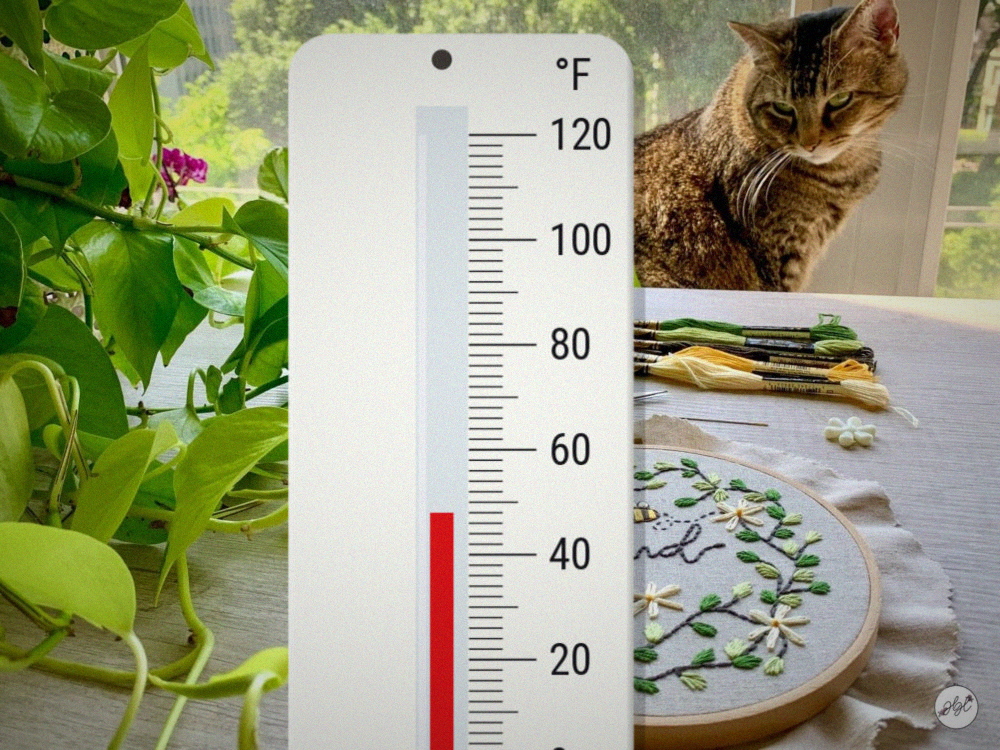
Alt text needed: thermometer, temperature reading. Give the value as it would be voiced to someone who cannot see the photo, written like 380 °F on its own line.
48 °F
